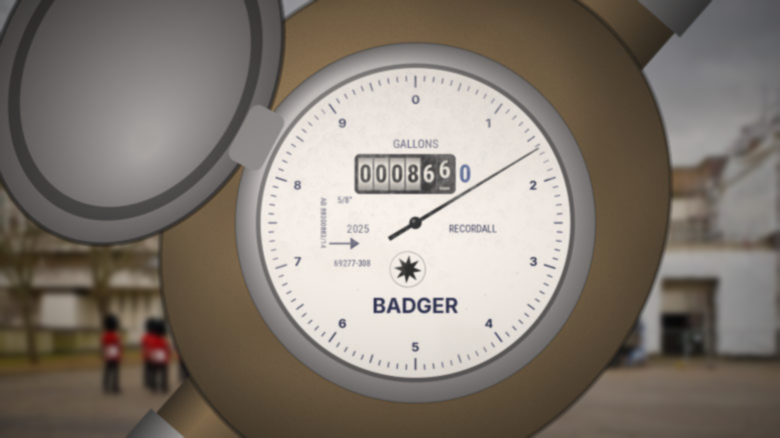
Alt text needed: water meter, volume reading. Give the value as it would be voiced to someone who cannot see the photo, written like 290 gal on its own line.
8661.6 gal
